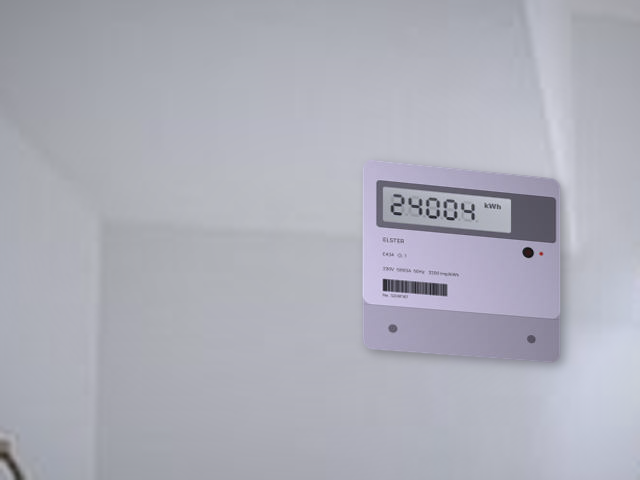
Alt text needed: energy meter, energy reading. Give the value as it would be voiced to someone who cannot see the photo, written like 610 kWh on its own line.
24004 kWh
